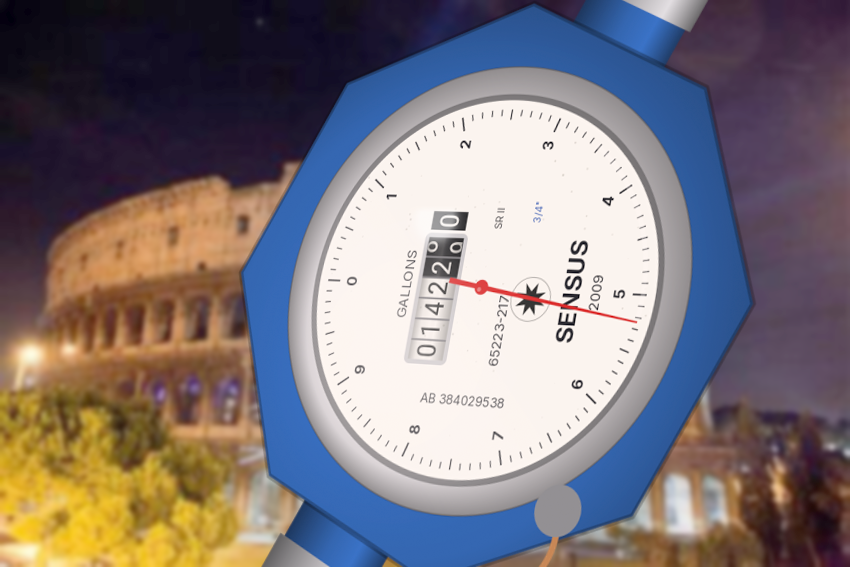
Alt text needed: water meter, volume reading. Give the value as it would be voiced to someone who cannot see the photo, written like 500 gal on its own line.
142285.2 gal
